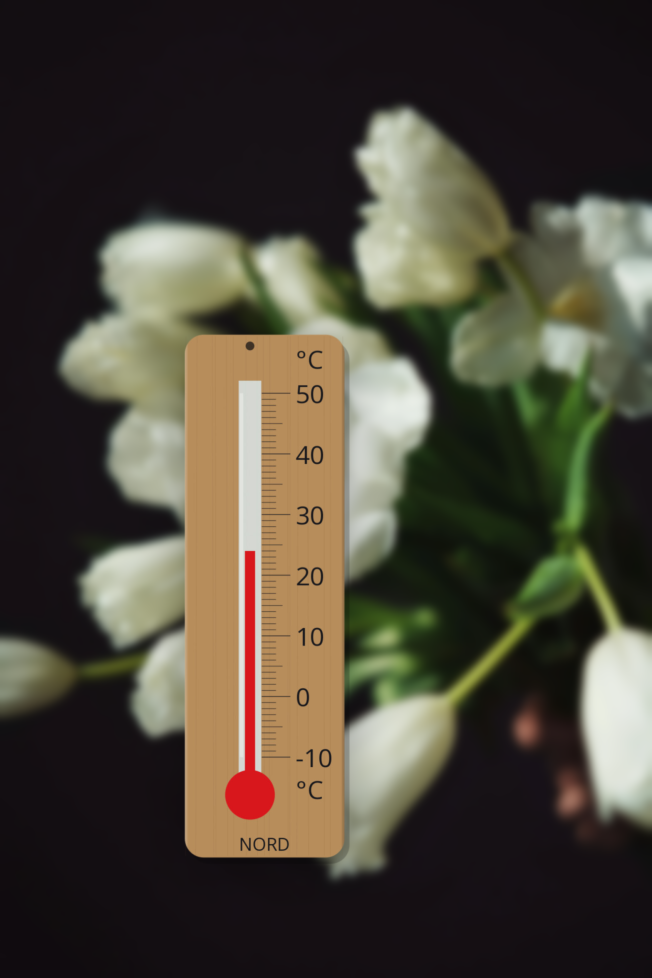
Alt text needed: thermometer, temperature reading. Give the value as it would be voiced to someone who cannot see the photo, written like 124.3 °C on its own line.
24 °C
